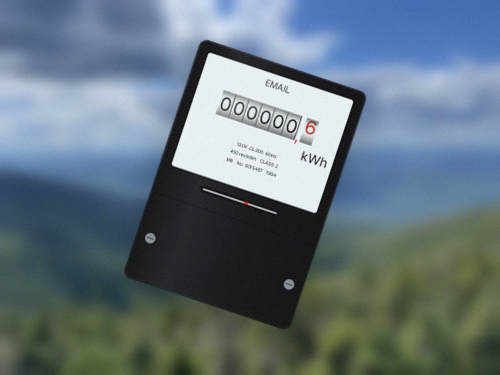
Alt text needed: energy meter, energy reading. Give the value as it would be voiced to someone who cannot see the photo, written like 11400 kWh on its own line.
0.6 kWh
